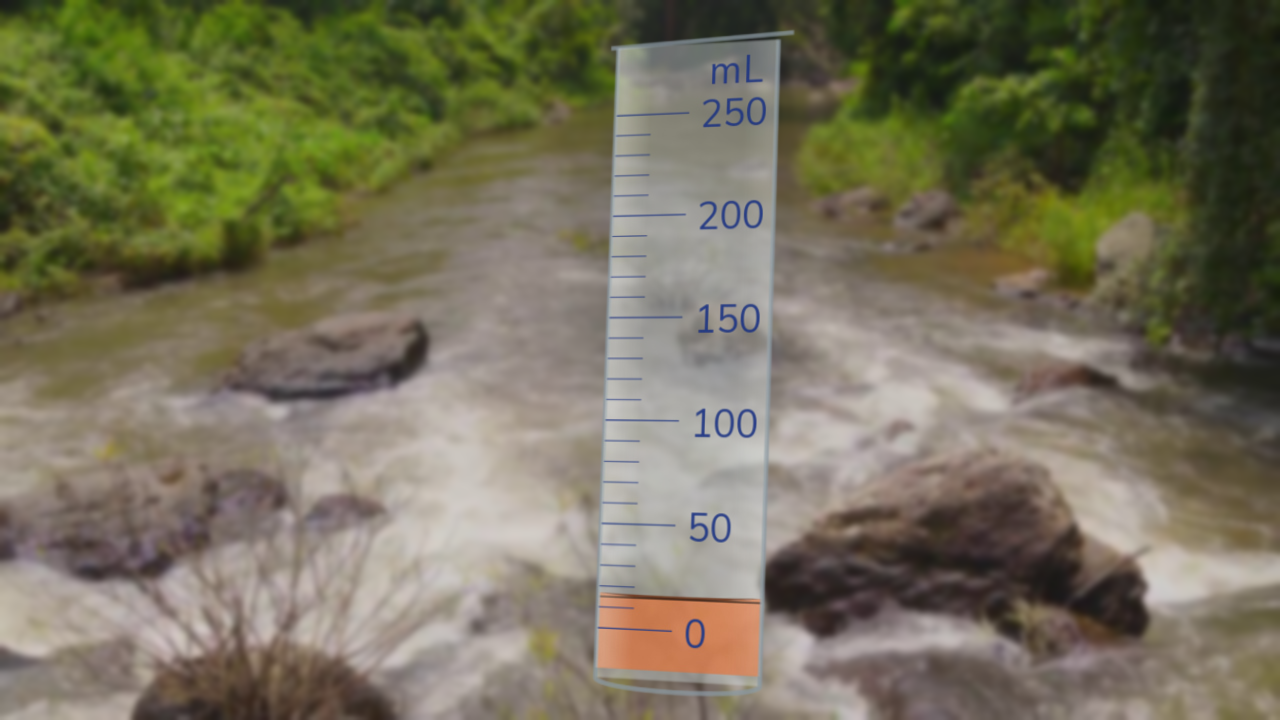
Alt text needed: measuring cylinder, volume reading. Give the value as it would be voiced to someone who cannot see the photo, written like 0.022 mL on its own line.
15 mL
